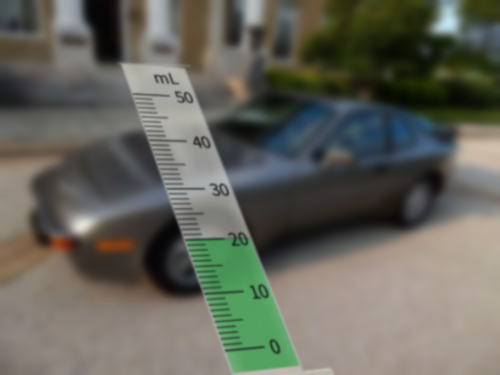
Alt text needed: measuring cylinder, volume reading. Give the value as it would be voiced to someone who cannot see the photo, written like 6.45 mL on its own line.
20 mL
